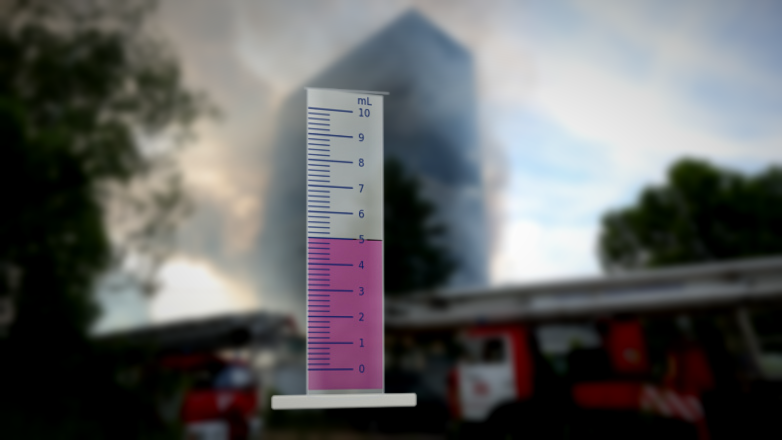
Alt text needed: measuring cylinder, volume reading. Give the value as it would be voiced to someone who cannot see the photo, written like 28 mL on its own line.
5 mL
